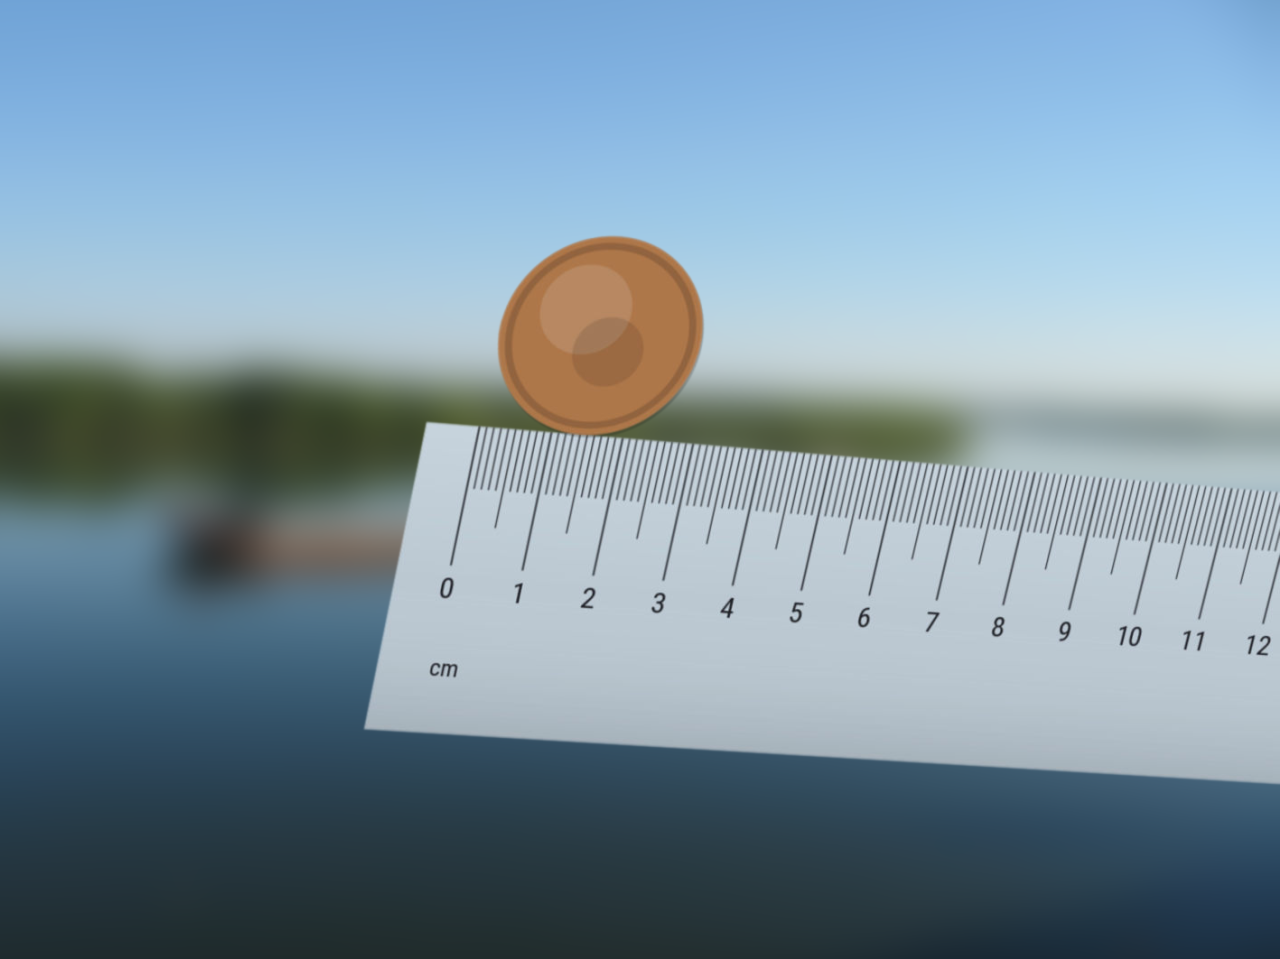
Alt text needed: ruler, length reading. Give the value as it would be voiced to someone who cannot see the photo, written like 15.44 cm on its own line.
2.8 cm
